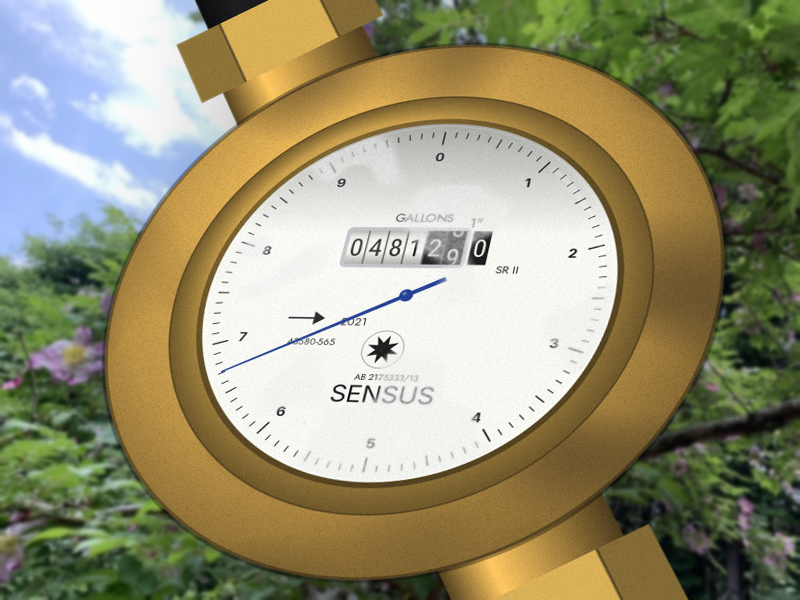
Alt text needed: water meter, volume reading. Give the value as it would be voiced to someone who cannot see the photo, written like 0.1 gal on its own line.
481286.7 gal
